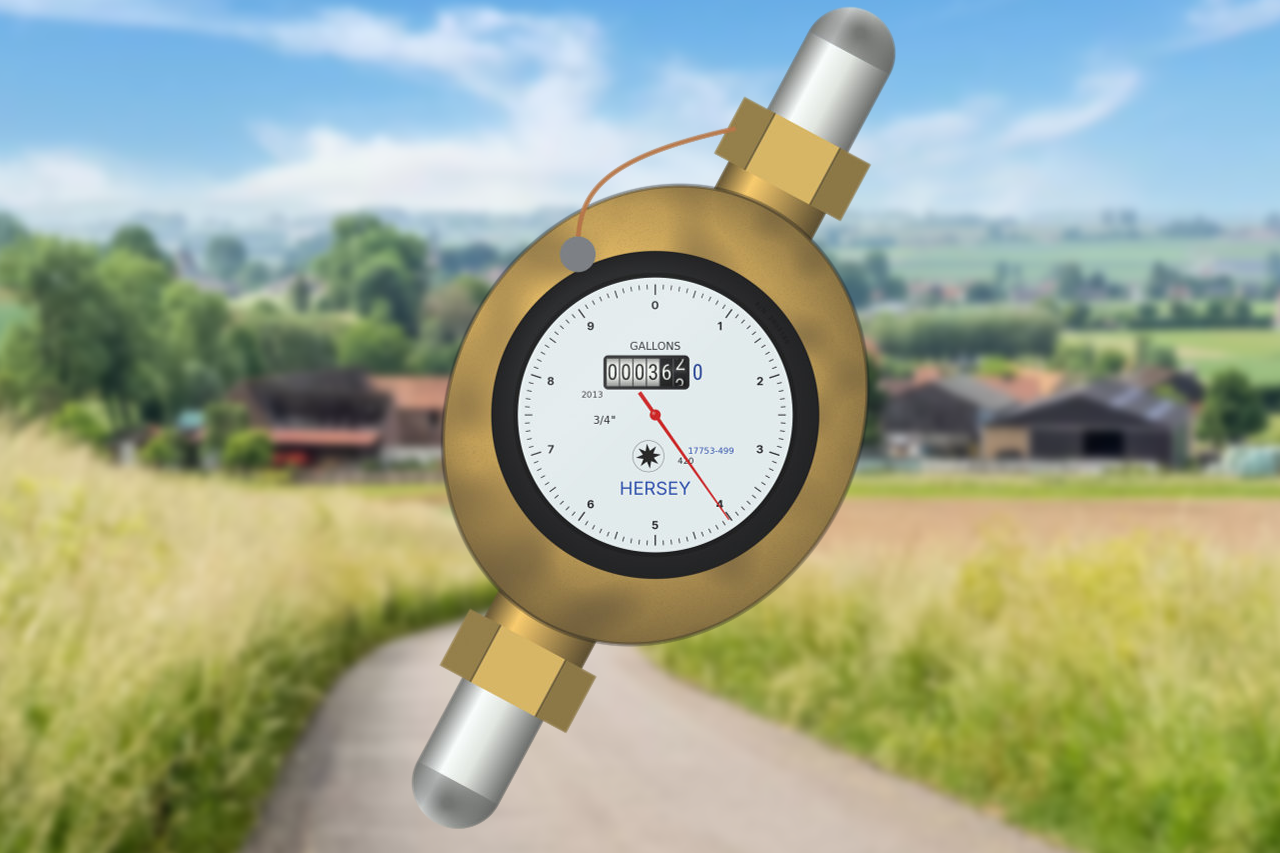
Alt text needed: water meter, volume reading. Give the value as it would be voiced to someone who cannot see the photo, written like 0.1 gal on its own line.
3624.0 gal
